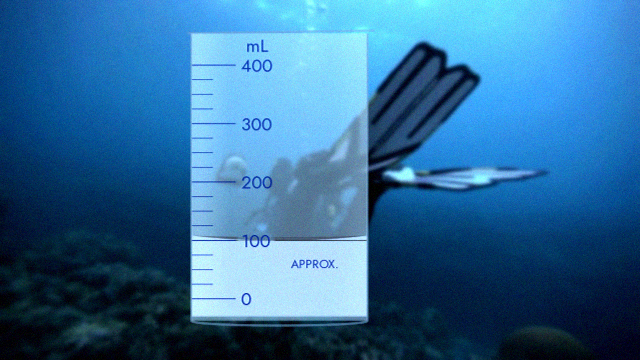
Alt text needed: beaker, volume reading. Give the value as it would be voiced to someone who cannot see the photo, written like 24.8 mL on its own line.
100 mL
